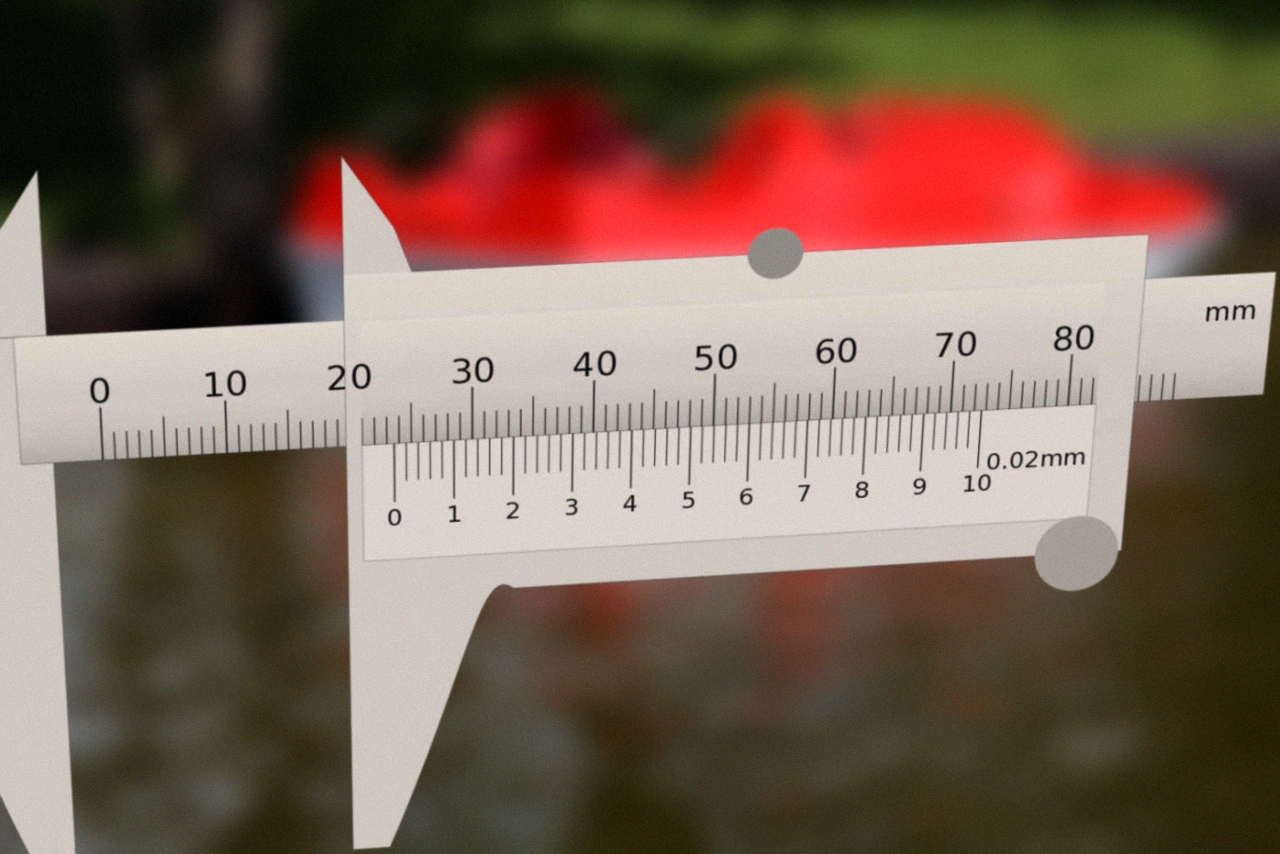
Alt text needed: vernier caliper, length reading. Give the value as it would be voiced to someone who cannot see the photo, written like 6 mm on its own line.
23.6 mm
